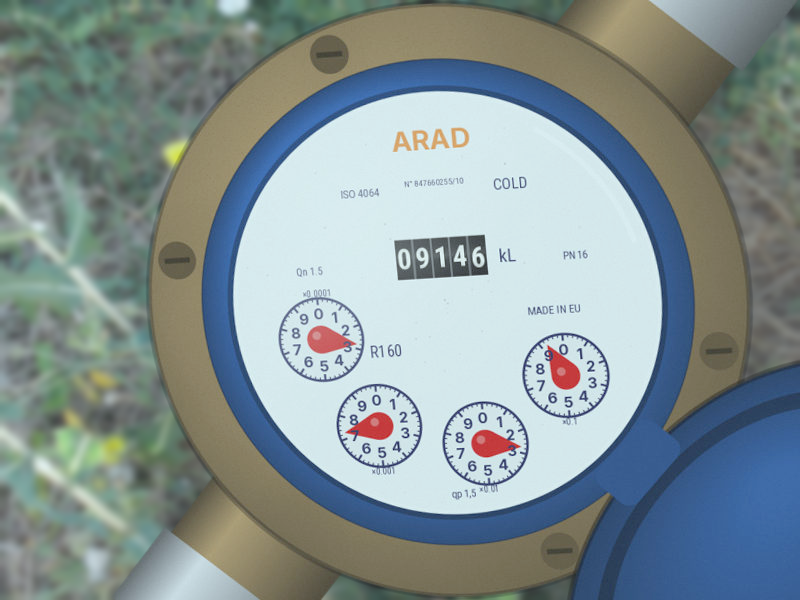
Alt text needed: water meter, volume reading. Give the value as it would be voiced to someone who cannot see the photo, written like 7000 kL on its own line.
9145.9272 kL
